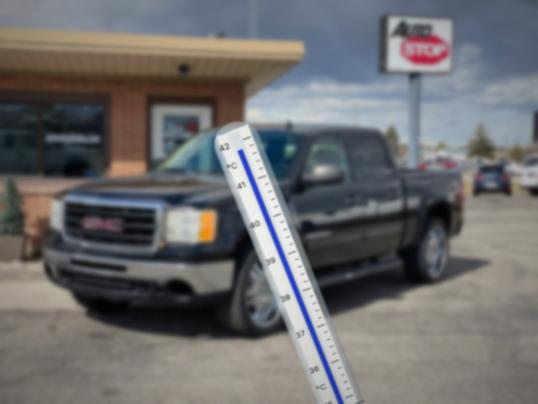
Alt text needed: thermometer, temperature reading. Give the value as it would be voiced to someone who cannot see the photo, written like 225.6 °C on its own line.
41.8 °C
